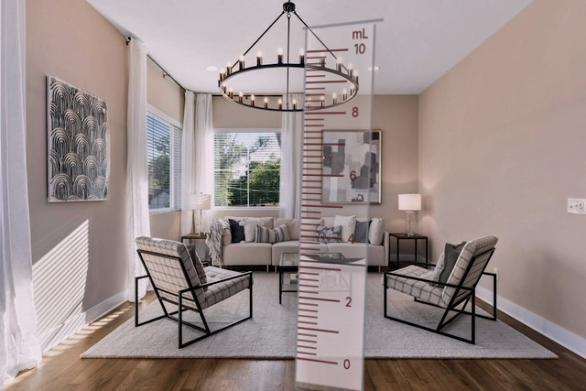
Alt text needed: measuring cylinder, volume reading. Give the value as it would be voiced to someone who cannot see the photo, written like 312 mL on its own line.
3.2 mL
